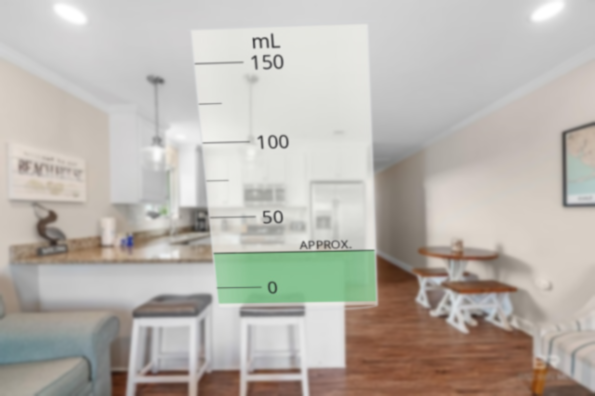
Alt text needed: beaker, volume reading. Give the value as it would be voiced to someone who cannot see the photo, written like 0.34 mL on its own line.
25 mL
